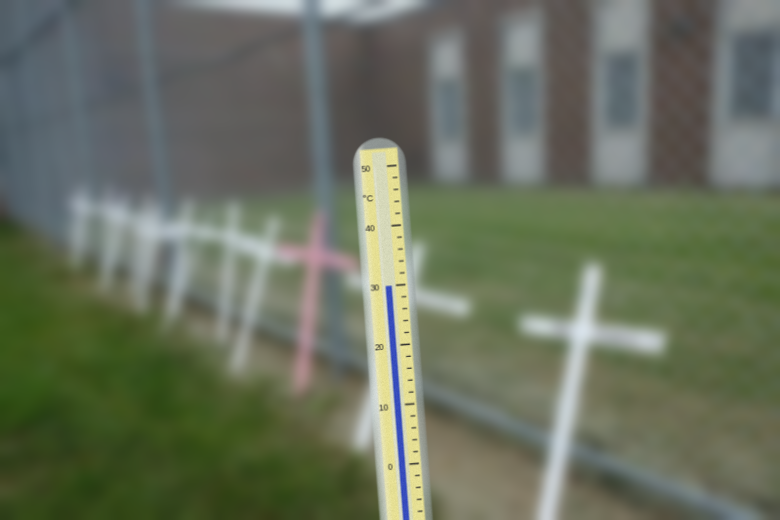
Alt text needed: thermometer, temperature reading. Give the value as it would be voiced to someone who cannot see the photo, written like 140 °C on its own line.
30 °C
